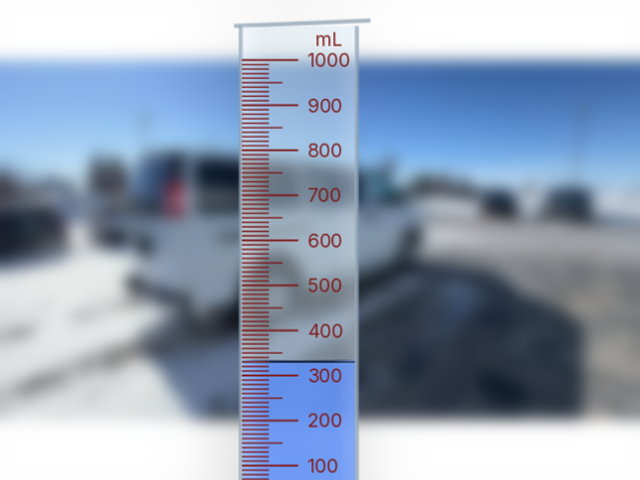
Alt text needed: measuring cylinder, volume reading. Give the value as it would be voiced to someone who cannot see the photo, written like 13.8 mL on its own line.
330 mL
